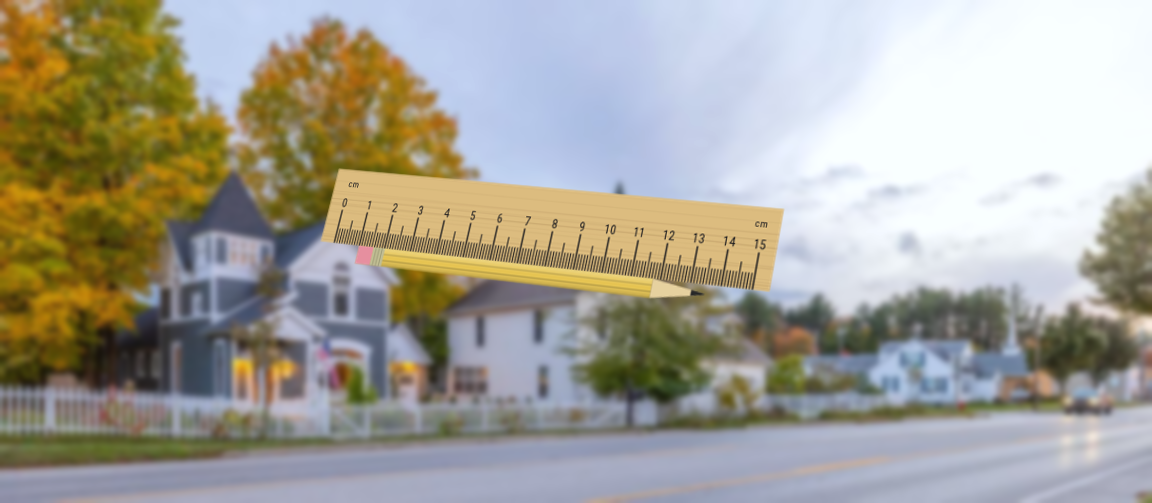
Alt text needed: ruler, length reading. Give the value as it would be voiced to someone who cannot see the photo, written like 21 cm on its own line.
12.5 cm
